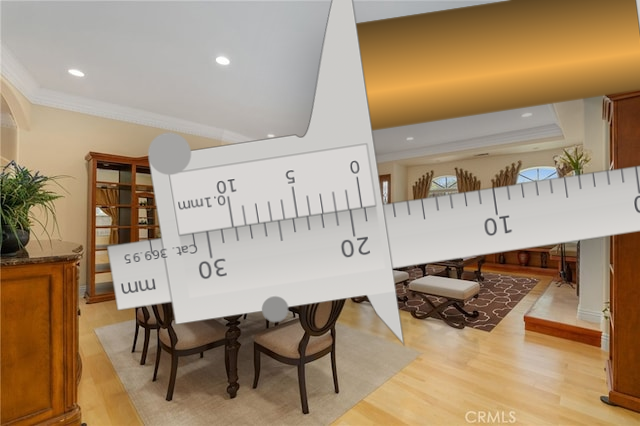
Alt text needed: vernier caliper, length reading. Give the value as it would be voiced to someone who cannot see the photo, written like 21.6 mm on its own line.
19.2 mm
